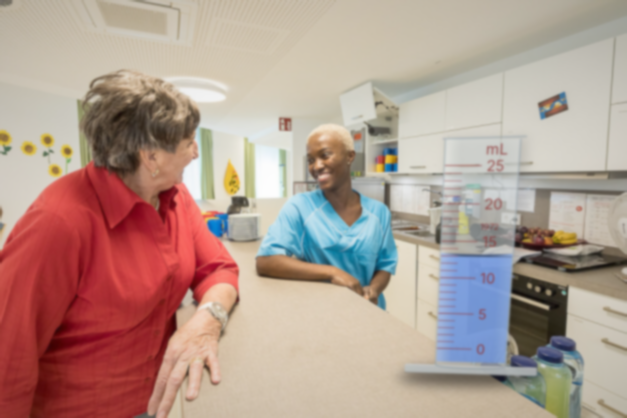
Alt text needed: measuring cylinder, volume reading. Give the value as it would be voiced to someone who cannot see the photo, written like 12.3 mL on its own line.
13 mL
